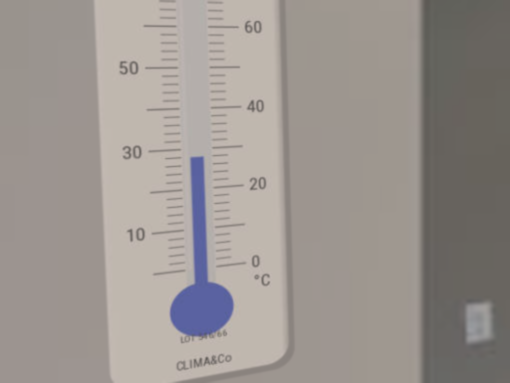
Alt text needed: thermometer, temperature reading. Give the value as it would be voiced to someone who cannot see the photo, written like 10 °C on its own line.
28 °C
